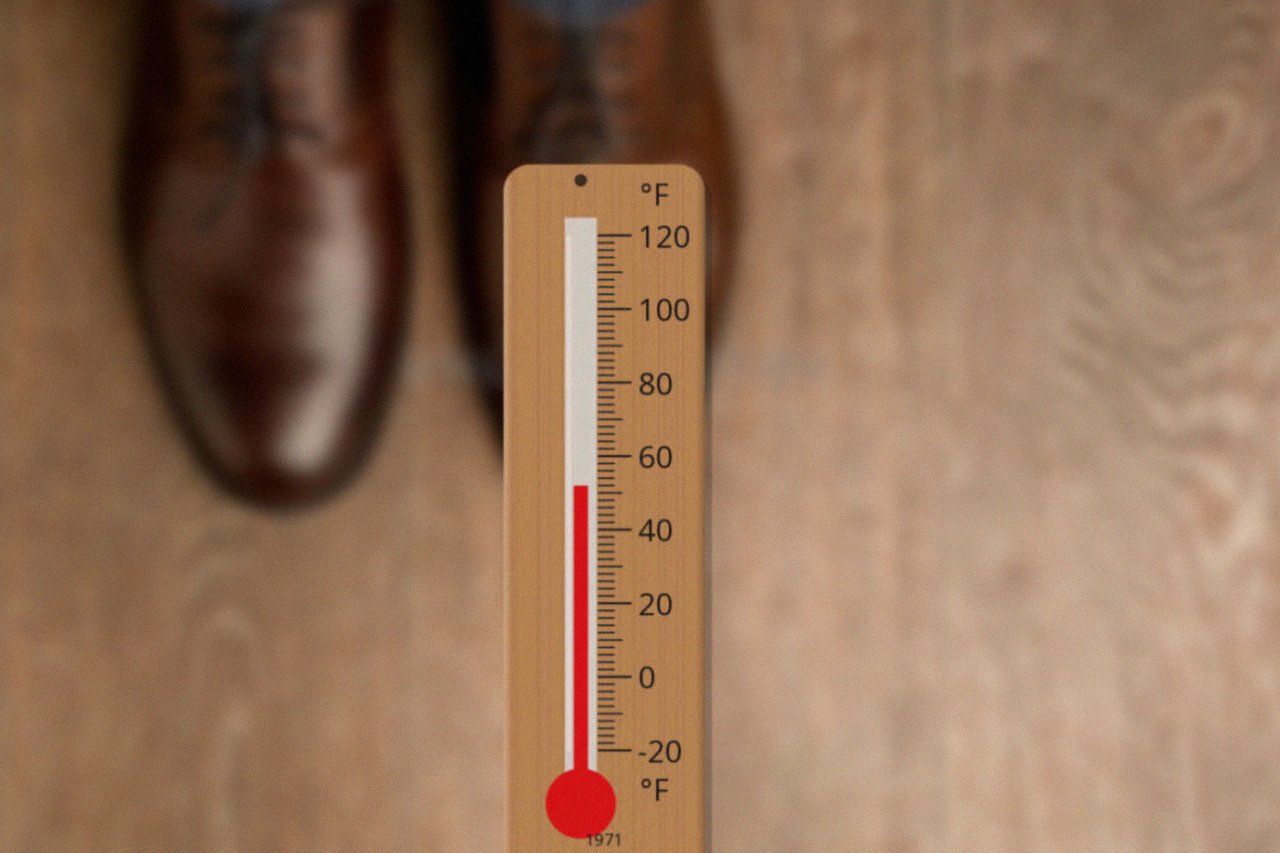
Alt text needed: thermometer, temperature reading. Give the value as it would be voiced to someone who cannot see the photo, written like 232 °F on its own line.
52 °F
